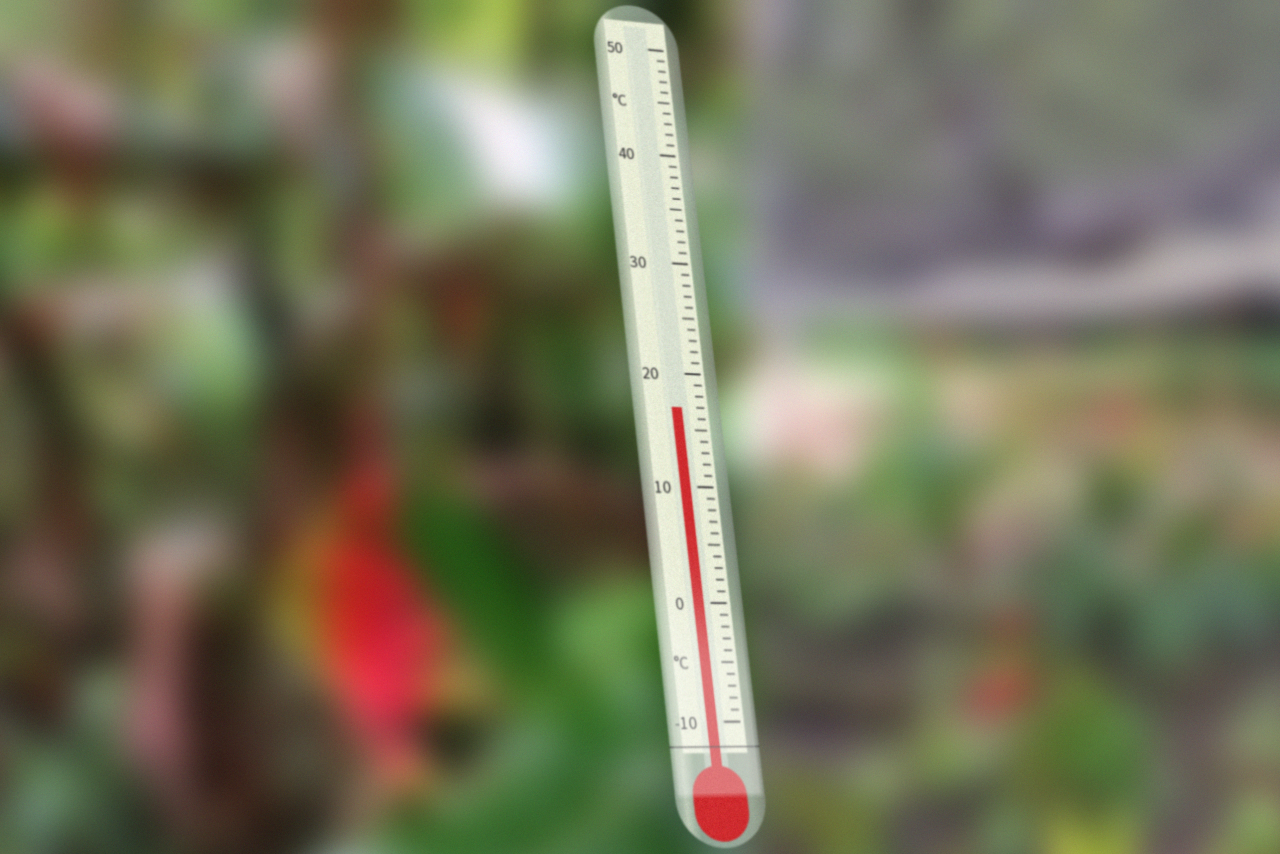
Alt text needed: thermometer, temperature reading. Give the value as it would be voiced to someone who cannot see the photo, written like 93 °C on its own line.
17 °C
